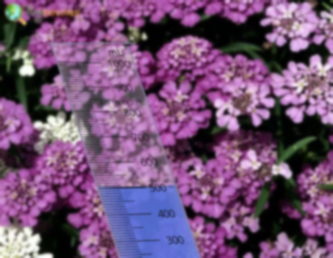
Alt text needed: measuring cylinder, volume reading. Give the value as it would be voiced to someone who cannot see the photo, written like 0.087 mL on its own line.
500 mL
